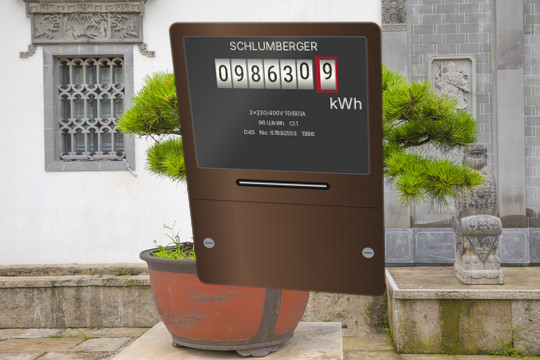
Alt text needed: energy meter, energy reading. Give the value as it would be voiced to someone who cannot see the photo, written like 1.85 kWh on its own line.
98630.9 kWh
